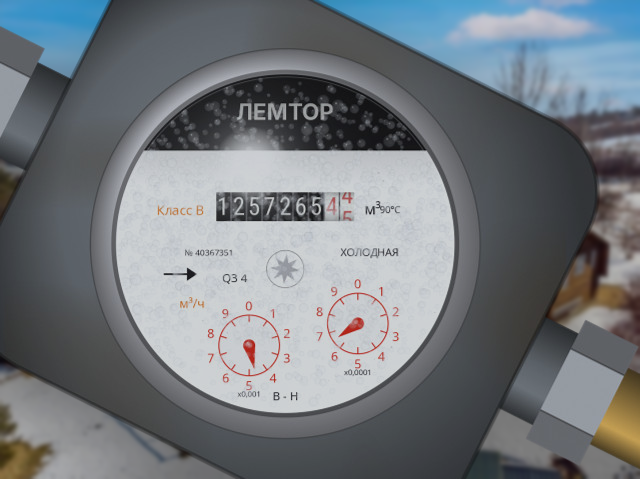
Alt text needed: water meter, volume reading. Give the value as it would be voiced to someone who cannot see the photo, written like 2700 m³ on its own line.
1257265.4446 m³
